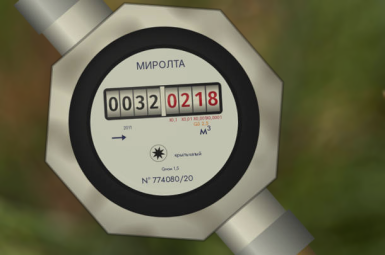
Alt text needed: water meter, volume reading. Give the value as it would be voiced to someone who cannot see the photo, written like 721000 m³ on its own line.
32.0218 m³
